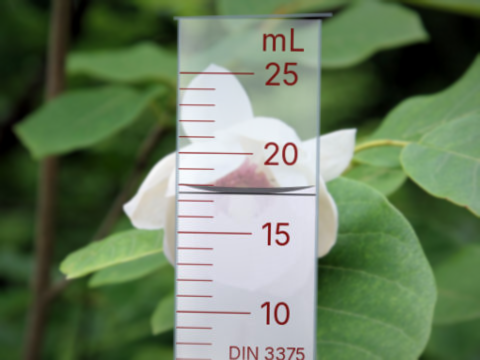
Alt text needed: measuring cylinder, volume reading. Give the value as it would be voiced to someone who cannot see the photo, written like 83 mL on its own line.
17.5 mL
